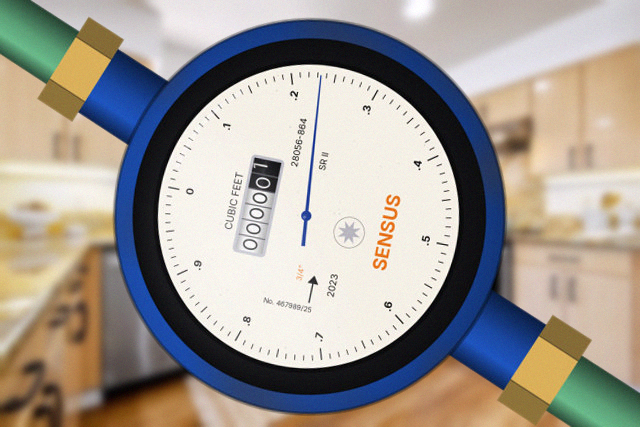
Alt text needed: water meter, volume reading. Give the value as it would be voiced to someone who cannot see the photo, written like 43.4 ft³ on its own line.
1.23 ft³
